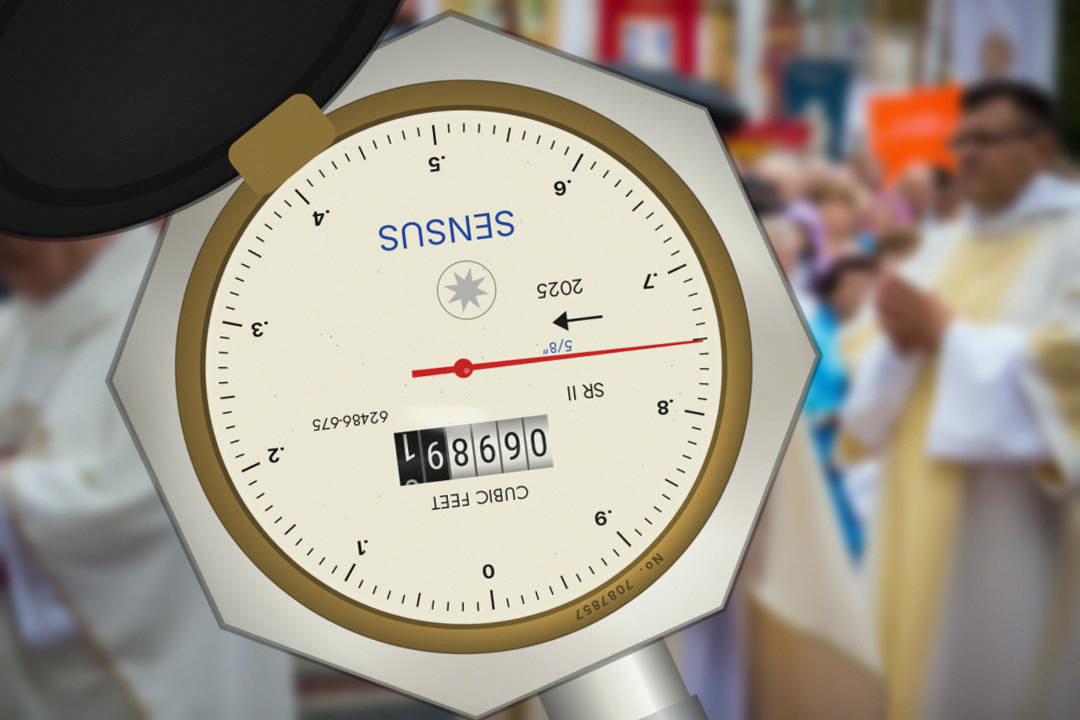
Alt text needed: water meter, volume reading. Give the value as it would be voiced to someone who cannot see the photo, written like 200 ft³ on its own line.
69890.75 ft³
